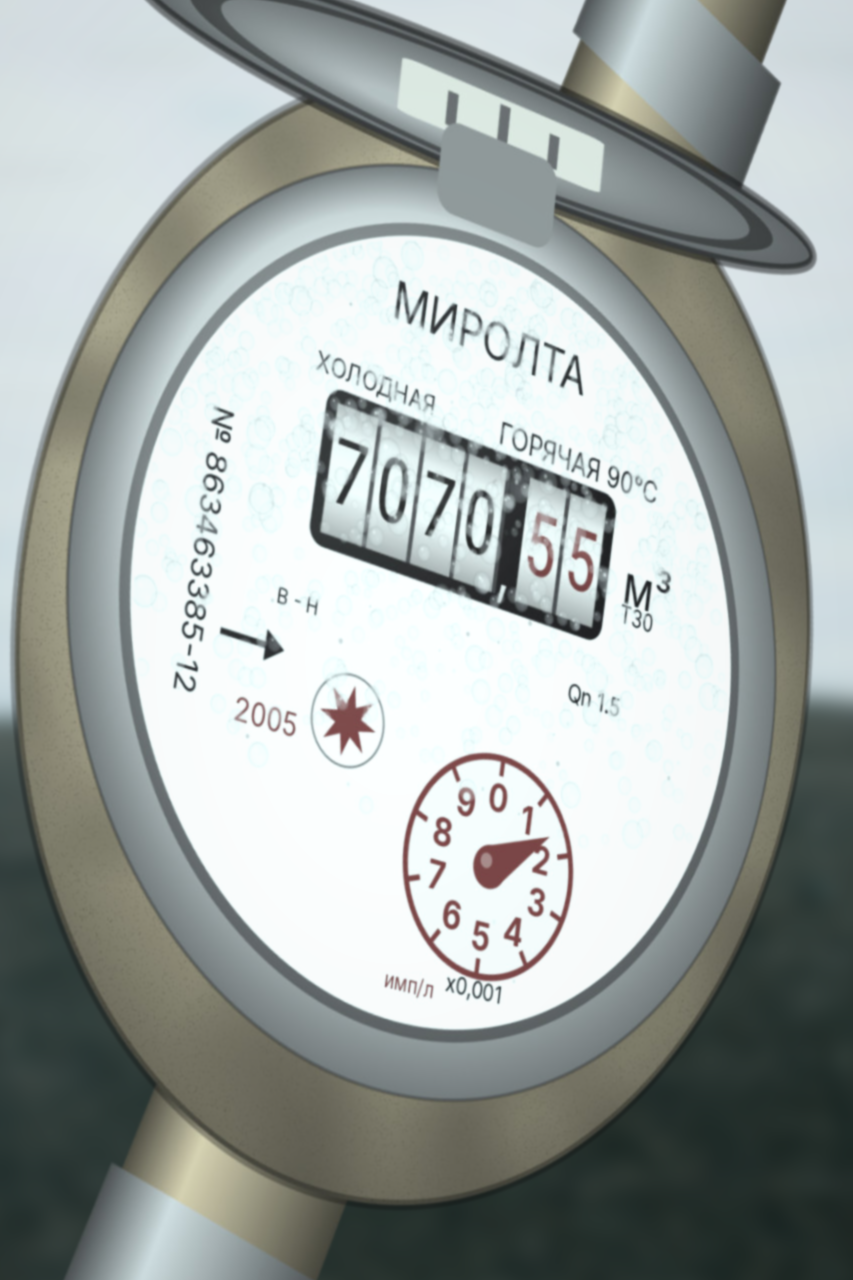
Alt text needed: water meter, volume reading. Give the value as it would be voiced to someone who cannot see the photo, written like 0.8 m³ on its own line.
7070.551 m³
